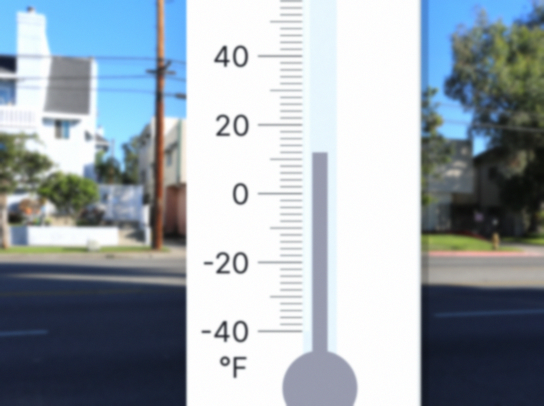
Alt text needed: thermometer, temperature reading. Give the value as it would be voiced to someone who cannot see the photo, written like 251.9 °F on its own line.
12 °F
